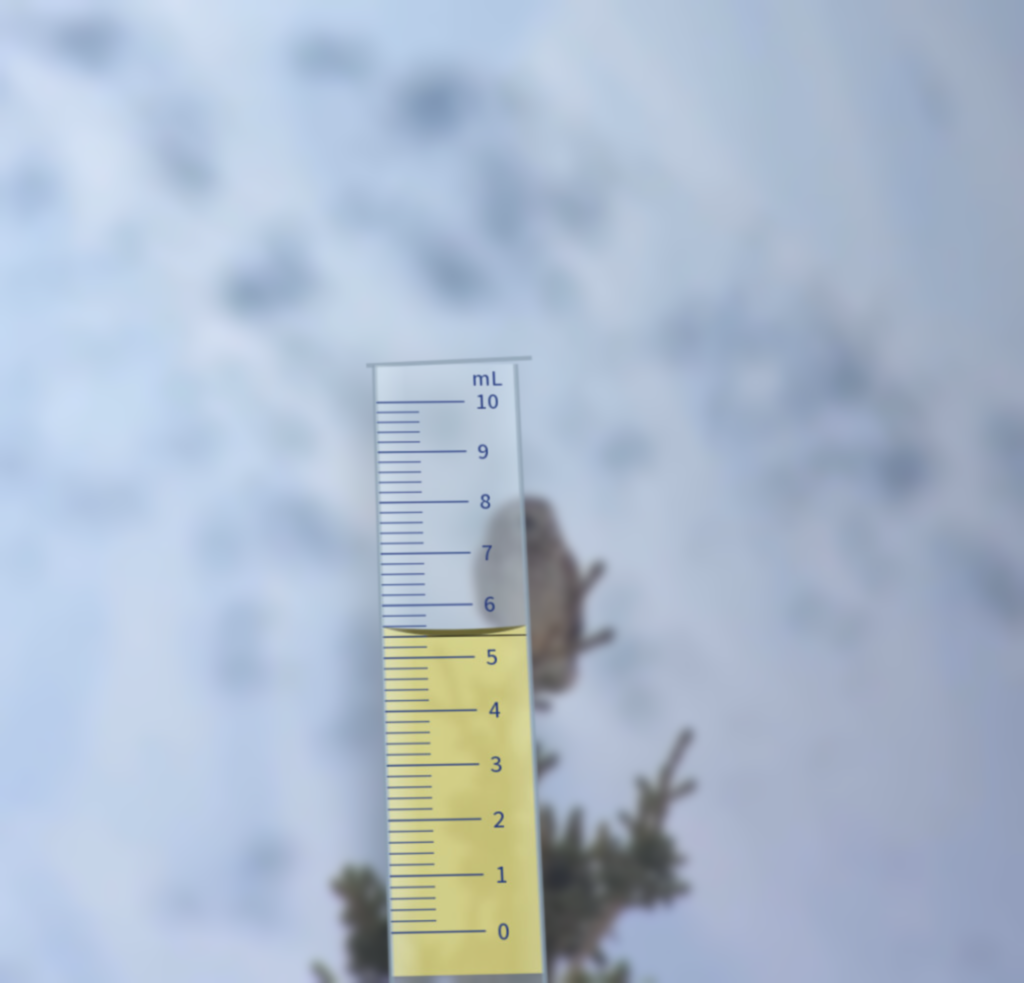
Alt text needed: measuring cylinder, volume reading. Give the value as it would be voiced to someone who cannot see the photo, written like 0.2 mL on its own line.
5.4 mL
